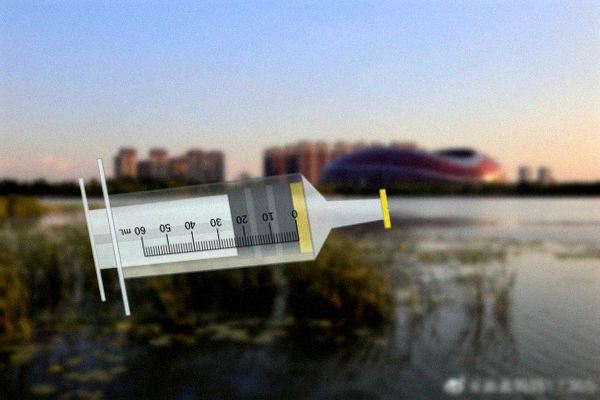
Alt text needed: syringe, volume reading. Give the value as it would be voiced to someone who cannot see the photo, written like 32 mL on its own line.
0 mL
